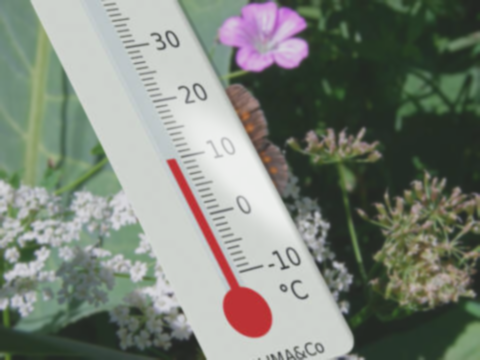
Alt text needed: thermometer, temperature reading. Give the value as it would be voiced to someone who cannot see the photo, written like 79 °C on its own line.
10 °C
